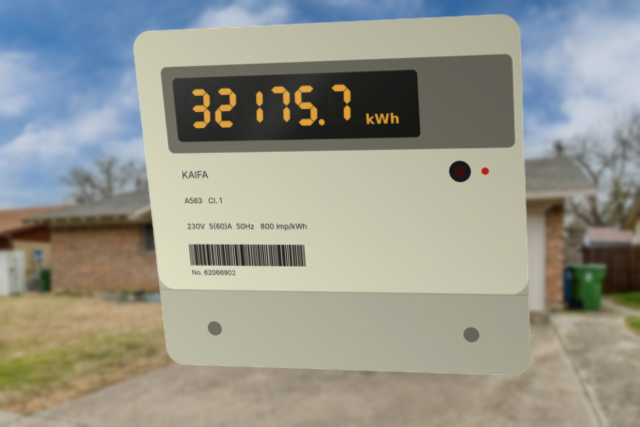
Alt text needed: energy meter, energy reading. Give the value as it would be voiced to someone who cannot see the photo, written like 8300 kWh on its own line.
32175.7 kWh
